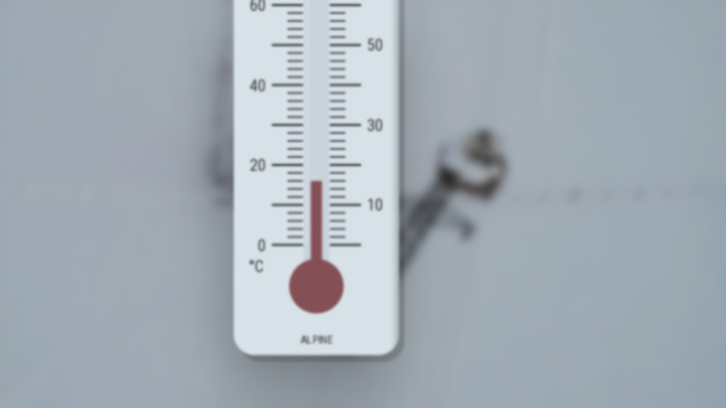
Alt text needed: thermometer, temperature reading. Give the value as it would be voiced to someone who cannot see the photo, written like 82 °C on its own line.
16 °C
